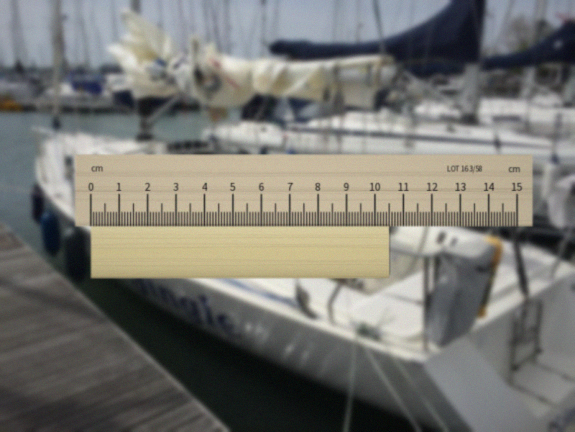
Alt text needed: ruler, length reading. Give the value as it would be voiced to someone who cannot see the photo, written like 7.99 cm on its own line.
10.5 cm
